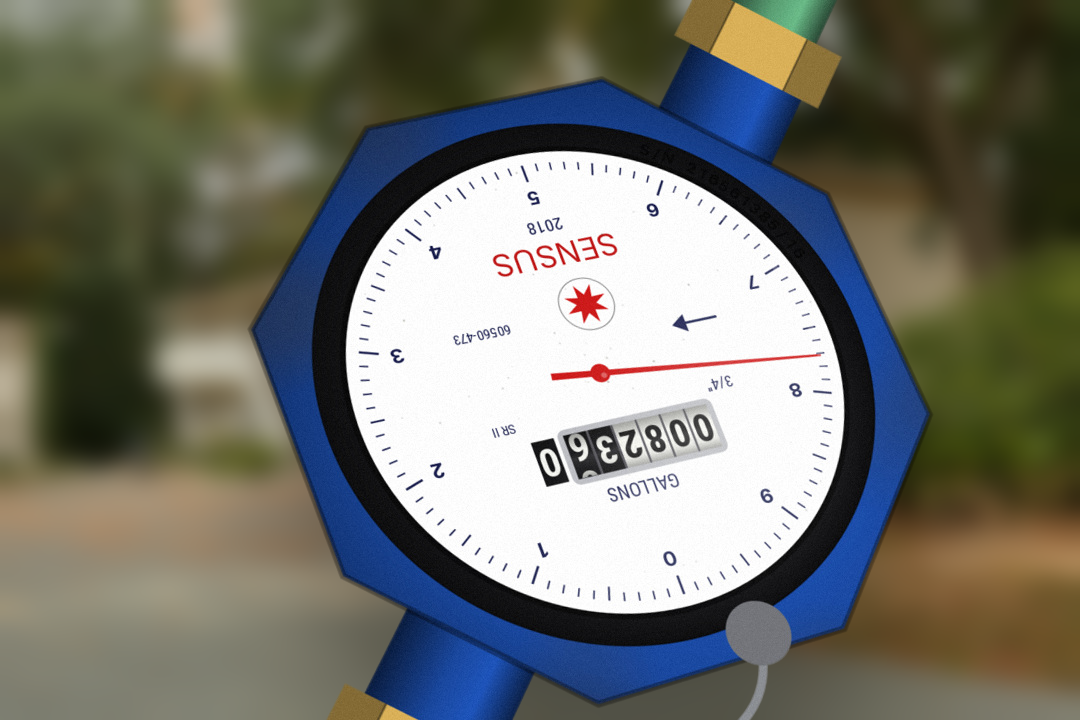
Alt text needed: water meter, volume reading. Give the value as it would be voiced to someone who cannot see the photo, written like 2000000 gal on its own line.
82357.7 gal
